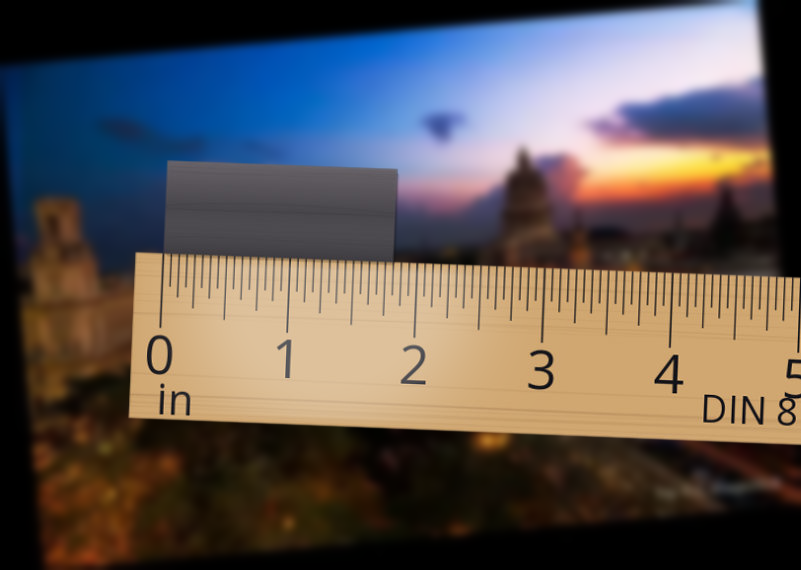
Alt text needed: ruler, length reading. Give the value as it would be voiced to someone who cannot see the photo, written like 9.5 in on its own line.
1.8125 in
